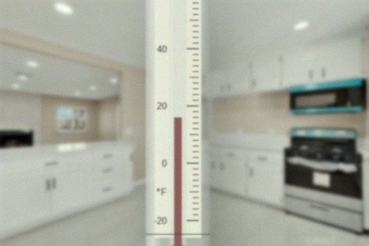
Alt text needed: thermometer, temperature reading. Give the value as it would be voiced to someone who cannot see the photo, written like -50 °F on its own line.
16 °F
